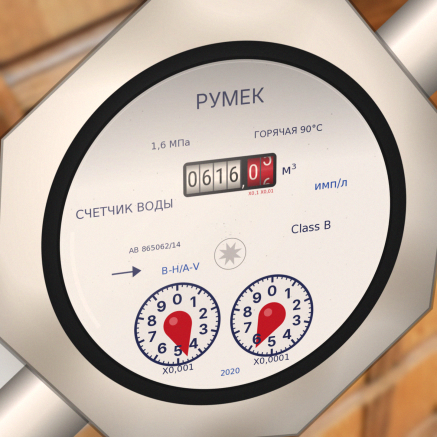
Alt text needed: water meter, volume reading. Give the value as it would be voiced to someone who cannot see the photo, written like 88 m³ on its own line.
616.0545 m³
